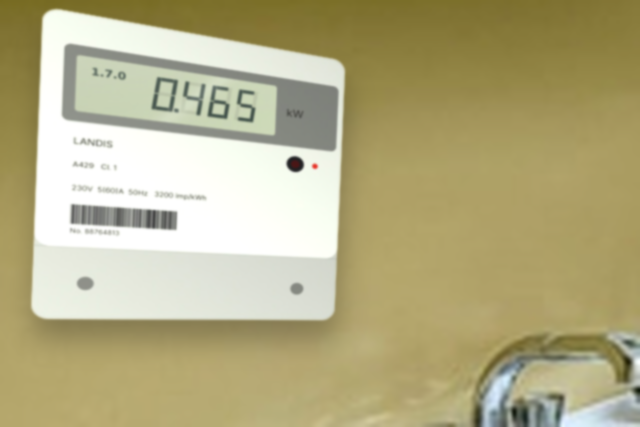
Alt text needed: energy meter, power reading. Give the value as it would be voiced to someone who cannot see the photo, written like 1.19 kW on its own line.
0.465 kW
